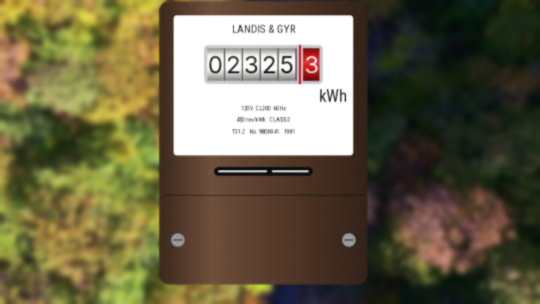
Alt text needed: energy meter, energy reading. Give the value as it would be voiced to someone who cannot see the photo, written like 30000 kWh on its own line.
2325.3 kWh
